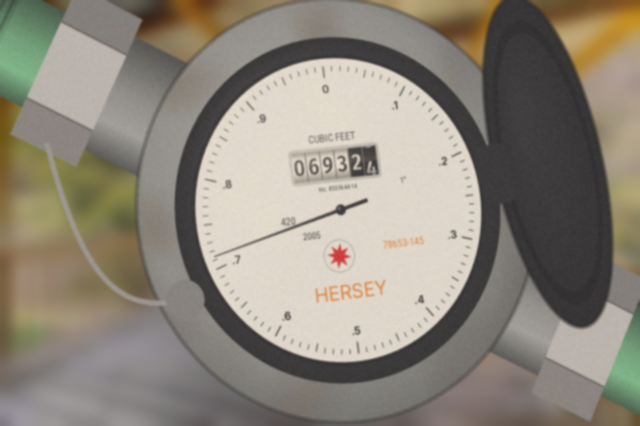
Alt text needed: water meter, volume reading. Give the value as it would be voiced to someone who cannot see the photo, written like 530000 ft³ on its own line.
69323.71 ft³
